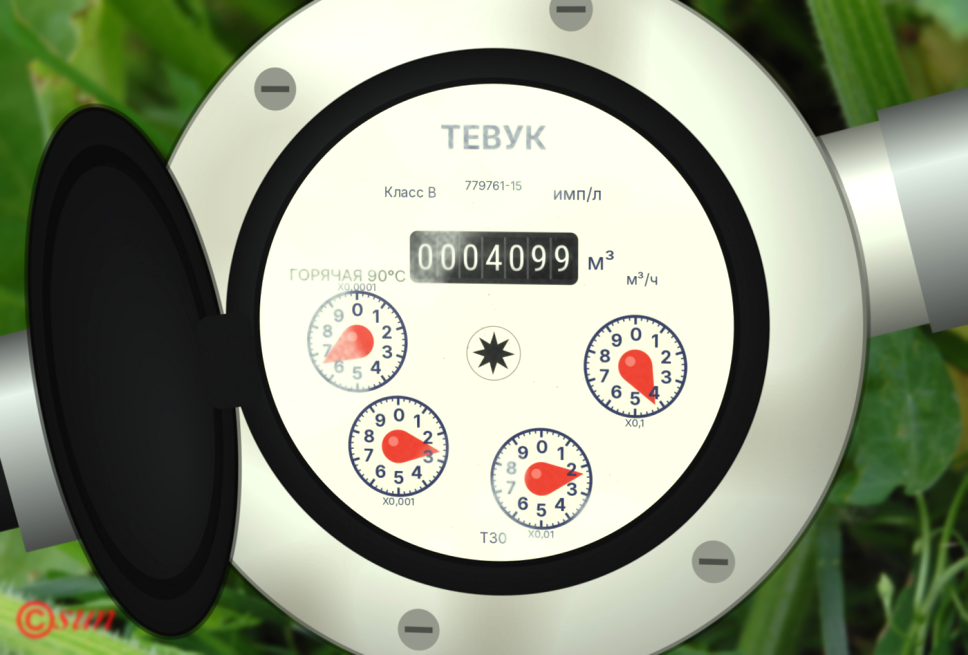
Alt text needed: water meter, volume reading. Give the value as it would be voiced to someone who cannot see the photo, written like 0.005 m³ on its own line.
4099.4226 m³
